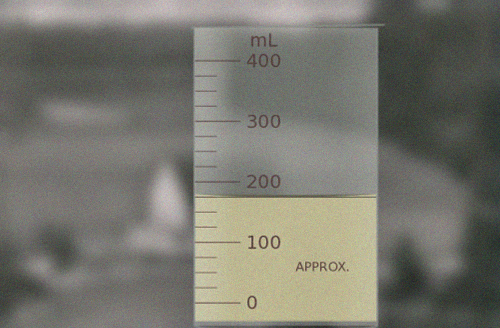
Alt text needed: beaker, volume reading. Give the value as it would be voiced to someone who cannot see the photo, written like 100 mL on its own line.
175 mL
